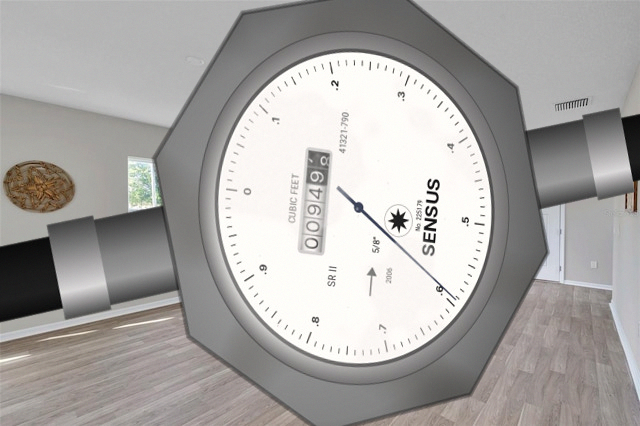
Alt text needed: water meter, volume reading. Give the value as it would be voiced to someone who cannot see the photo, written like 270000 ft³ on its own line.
9497.59 ft³
